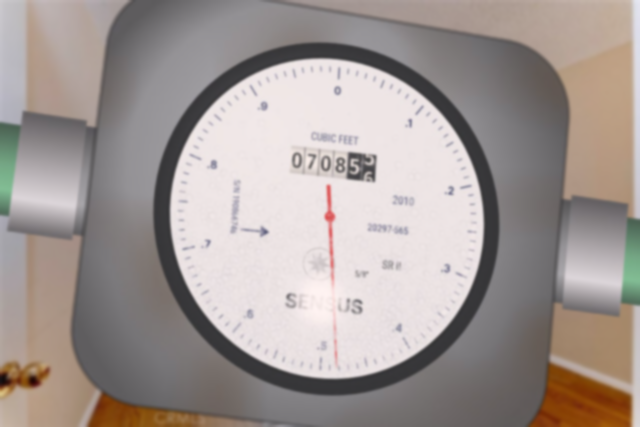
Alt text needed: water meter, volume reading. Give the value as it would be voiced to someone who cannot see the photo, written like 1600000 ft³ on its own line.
70855.48 ft³
